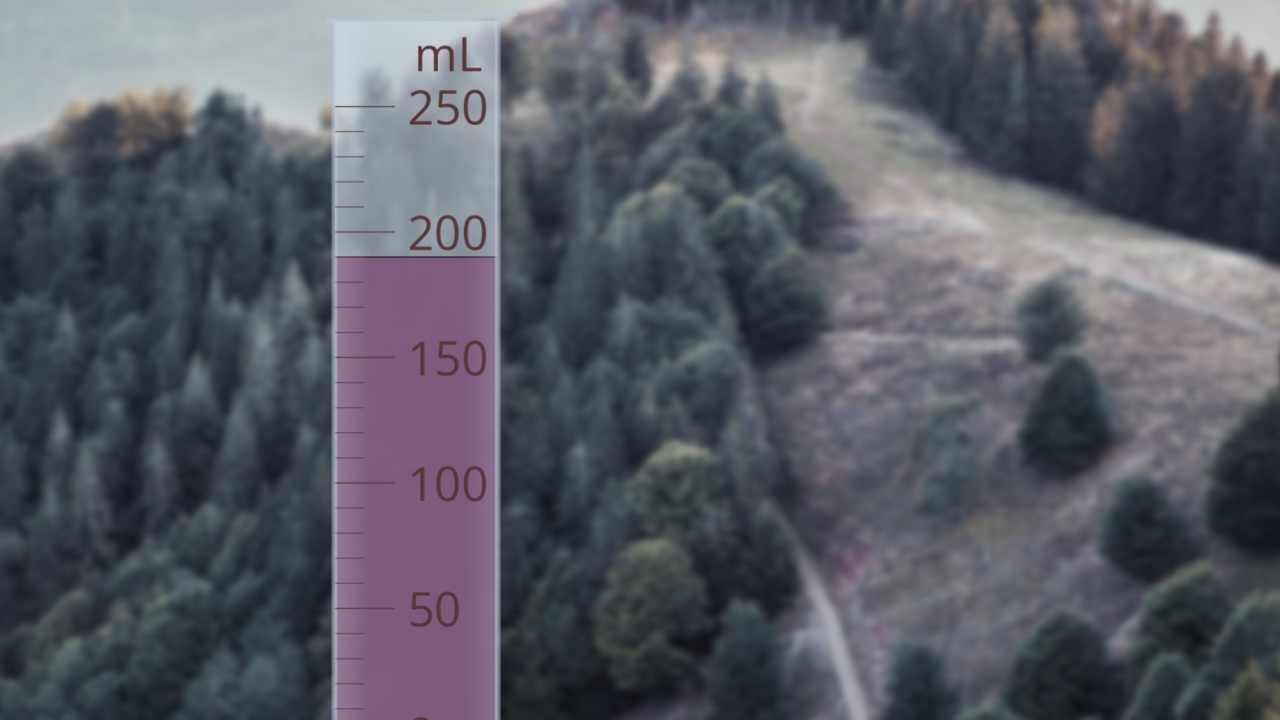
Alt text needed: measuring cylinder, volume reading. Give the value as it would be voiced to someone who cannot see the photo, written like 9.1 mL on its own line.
190 mL
